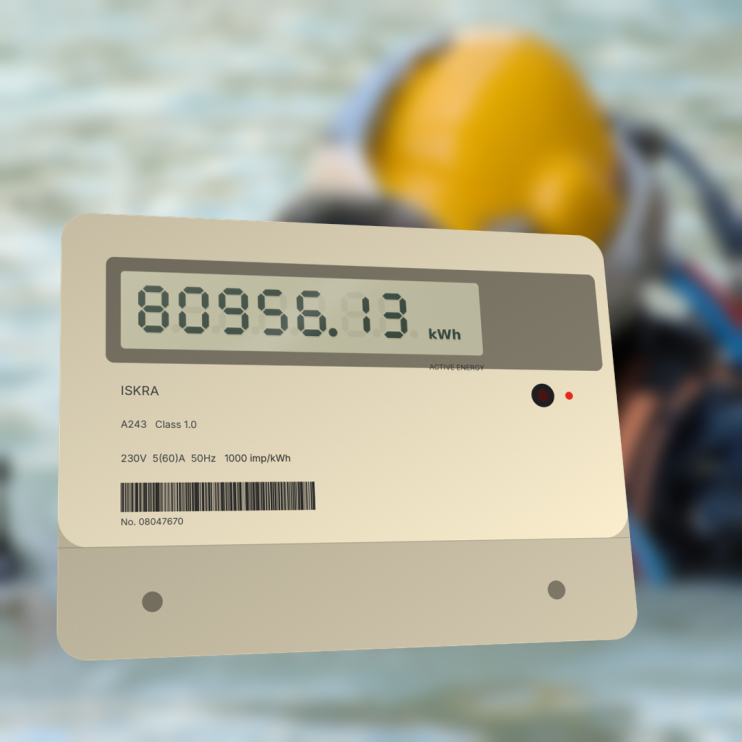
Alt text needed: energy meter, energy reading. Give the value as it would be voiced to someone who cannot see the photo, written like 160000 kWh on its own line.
80956.13 kWh
